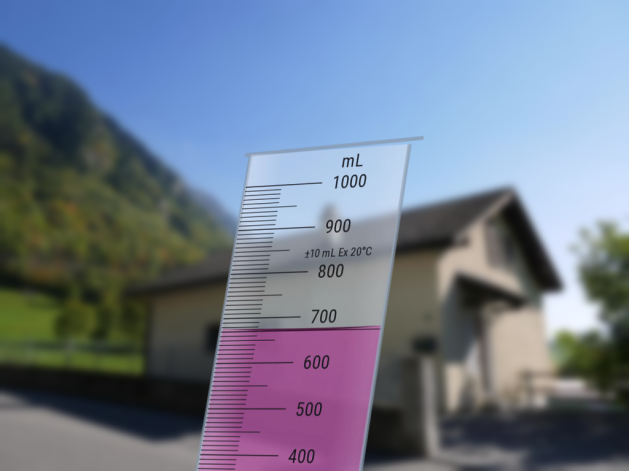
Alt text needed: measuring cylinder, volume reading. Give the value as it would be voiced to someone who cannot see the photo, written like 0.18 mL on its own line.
670 mL
